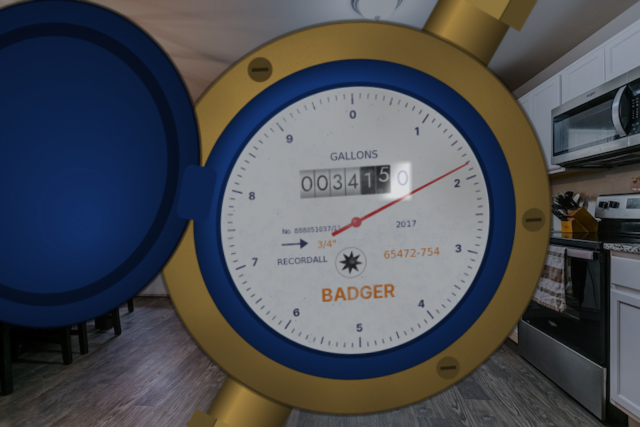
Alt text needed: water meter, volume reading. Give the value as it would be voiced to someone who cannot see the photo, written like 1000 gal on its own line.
34151.8 gal
